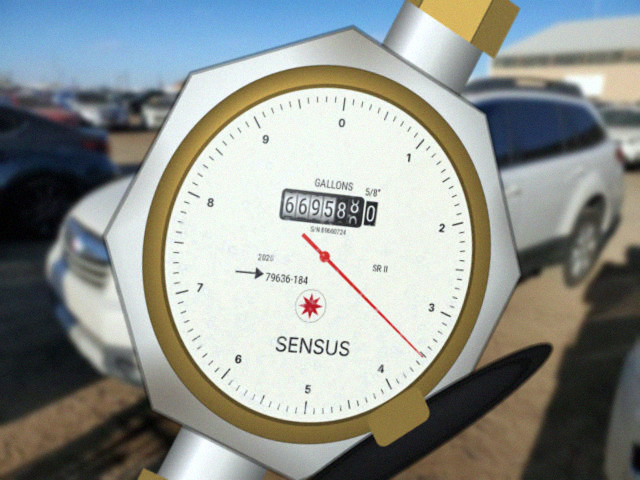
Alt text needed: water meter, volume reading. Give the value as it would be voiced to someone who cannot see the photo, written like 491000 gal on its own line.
6695883.5 gal
